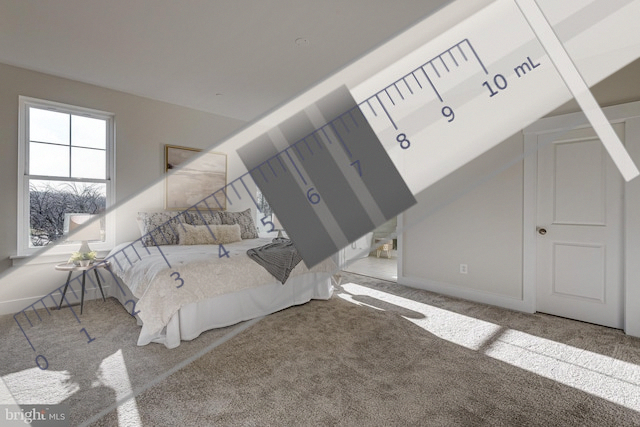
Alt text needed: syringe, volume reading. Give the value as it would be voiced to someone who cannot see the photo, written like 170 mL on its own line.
5.2 mL
